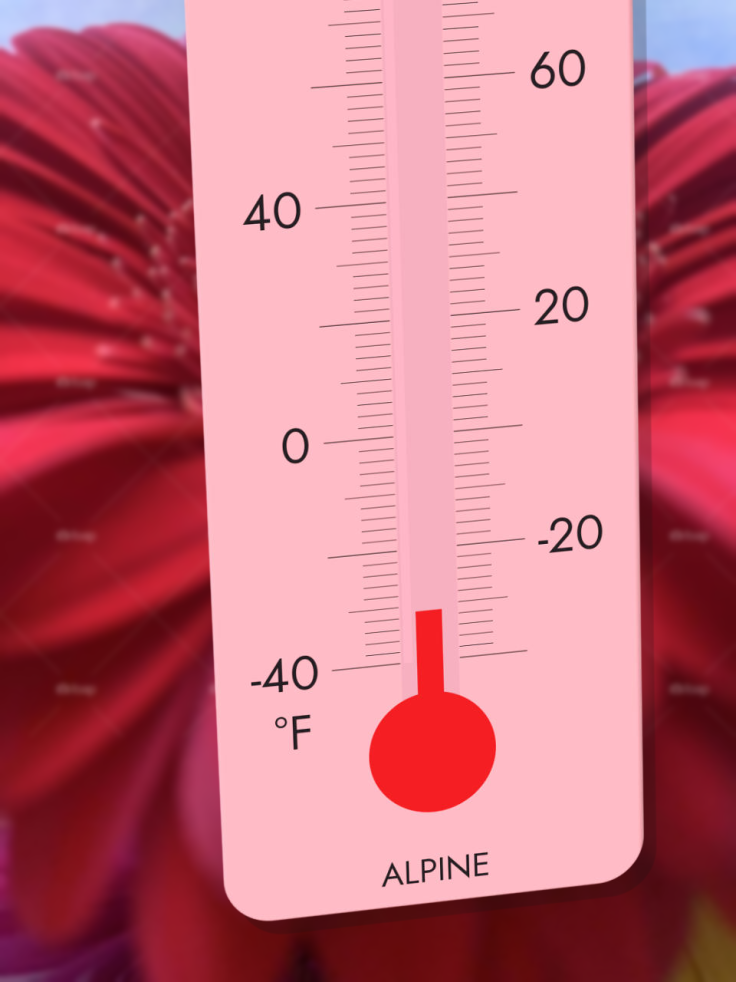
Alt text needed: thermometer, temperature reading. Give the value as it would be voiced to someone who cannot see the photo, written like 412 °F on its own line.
-31 °F
